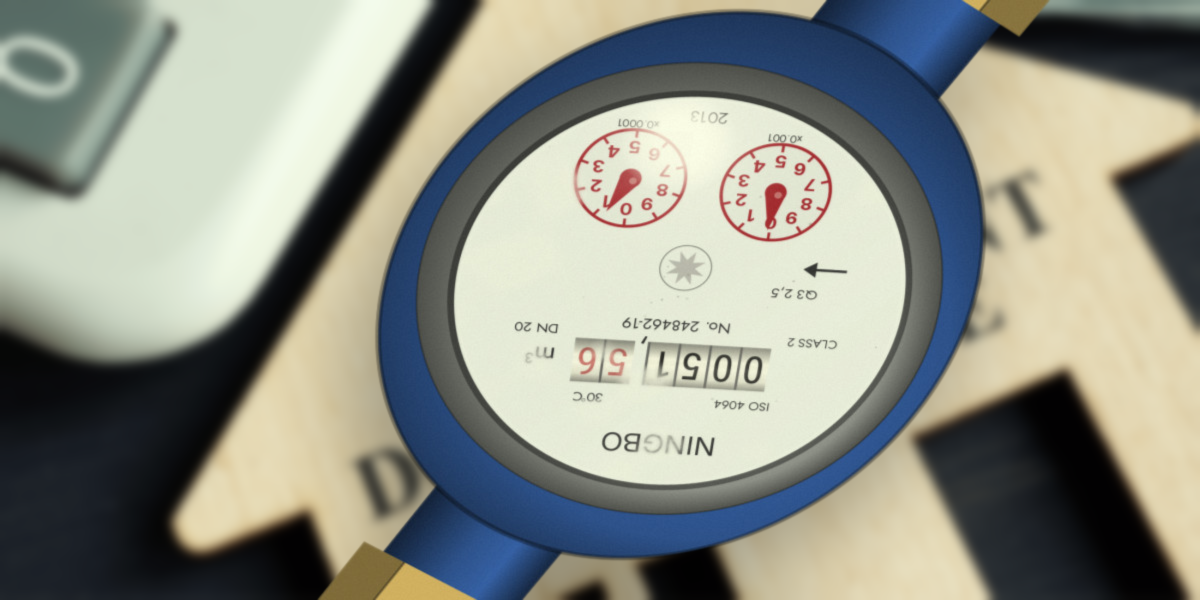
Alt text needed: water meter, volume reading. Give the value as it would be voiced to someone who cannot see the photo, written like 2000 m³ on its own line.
51.5600 m³
